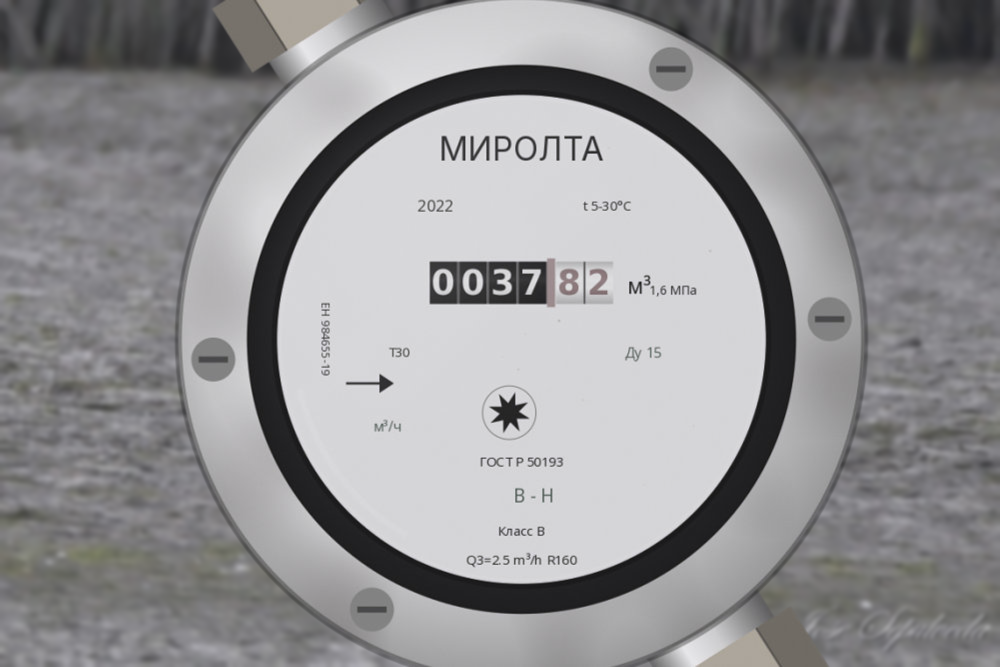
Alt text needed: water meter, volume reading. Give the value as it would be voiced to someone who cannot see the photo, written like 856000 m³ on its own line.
37.82 m³
